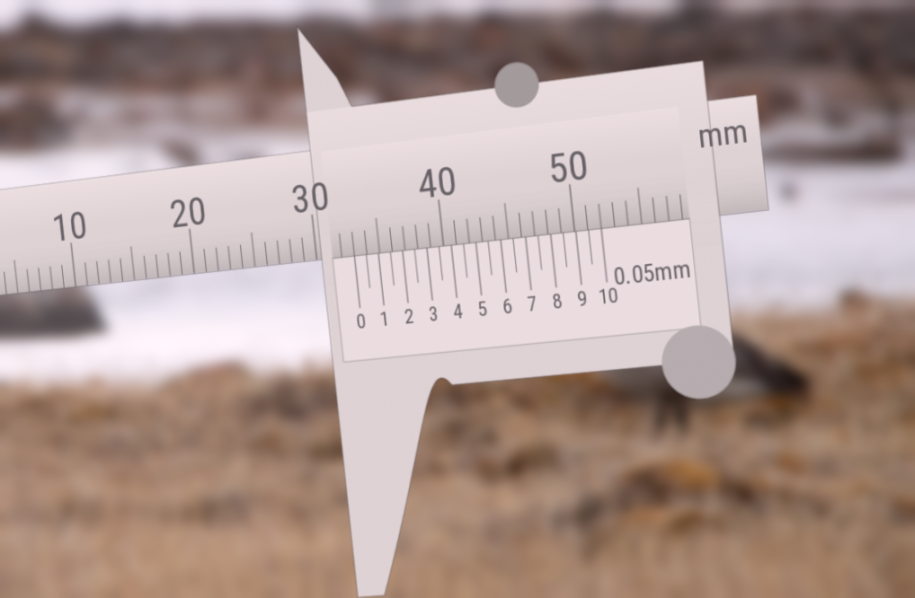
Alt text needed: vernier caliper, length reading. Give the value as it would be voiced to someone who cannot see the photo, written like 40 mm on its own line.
33.0 mm
